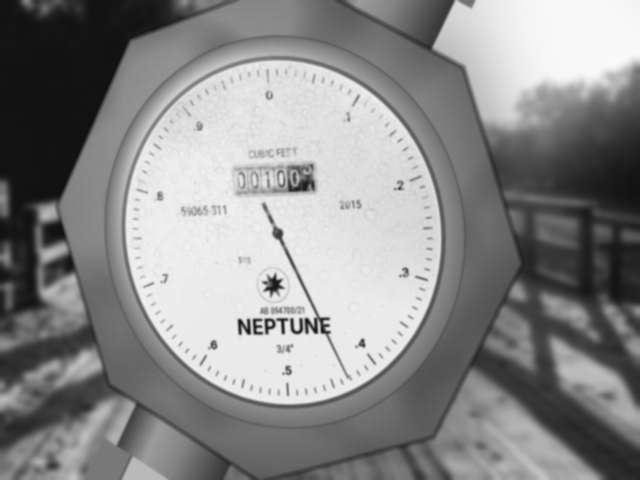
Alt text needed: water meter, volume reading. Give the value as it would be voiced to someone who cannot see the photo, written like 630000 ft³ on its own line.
1003.43 ft³
